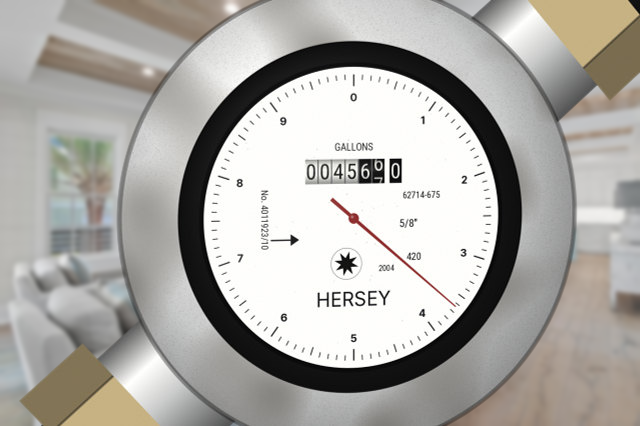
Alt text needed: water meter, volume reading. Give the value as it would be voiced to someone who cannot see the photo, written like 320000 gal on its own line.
45663.6 gal
